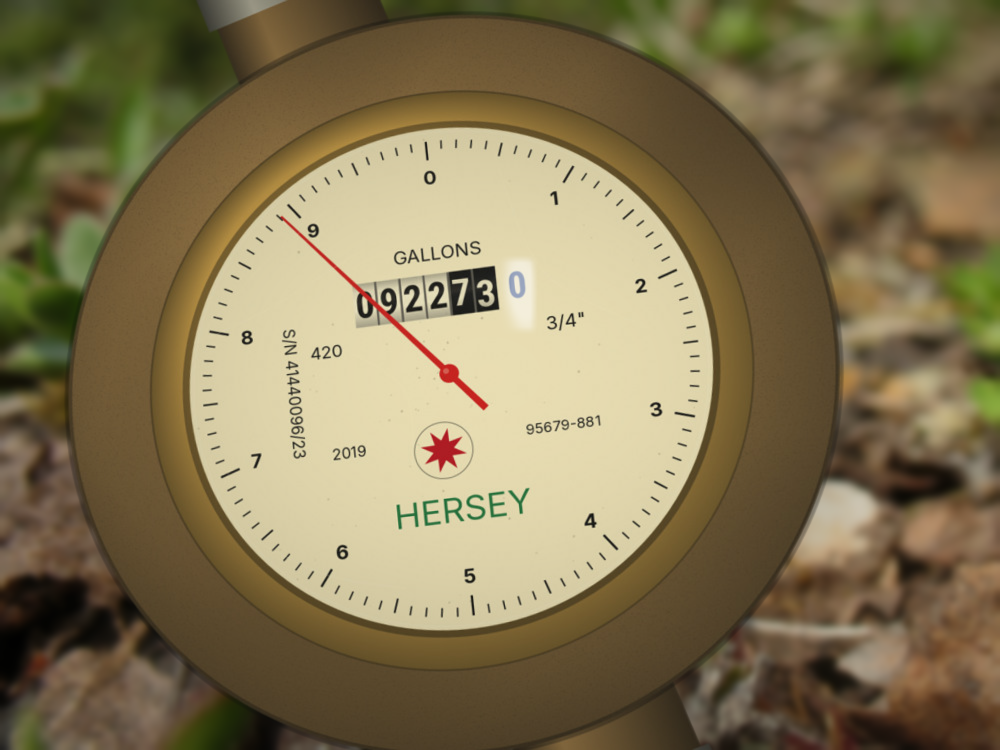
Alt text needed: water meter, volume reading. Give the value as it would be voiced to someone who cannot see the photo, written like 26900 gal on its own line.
922728.9 gal
